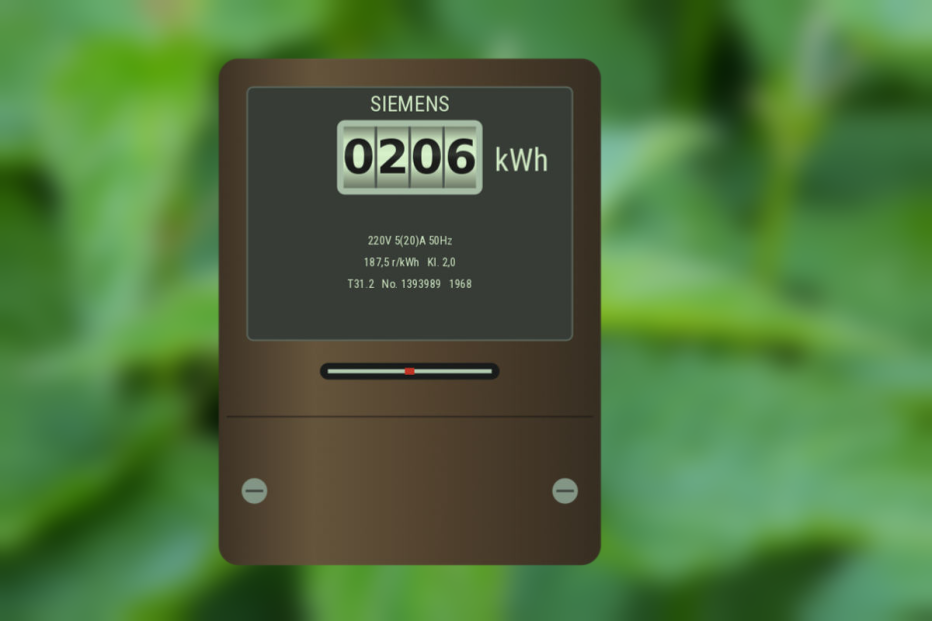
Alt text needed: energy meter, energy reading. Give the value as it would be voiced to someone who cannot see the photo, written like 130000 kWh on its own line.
206 kWh
